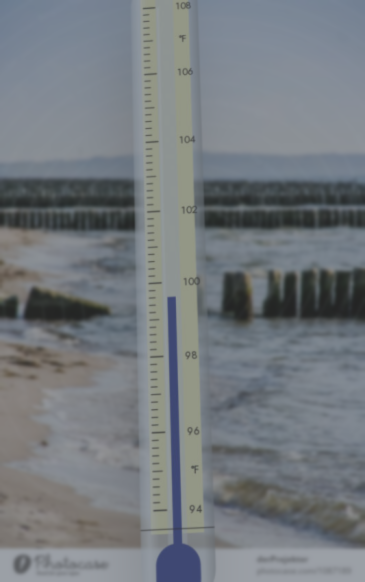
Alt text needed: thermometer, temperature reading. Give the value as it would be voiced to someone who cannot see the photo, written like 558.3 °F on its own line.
99.6 °F
